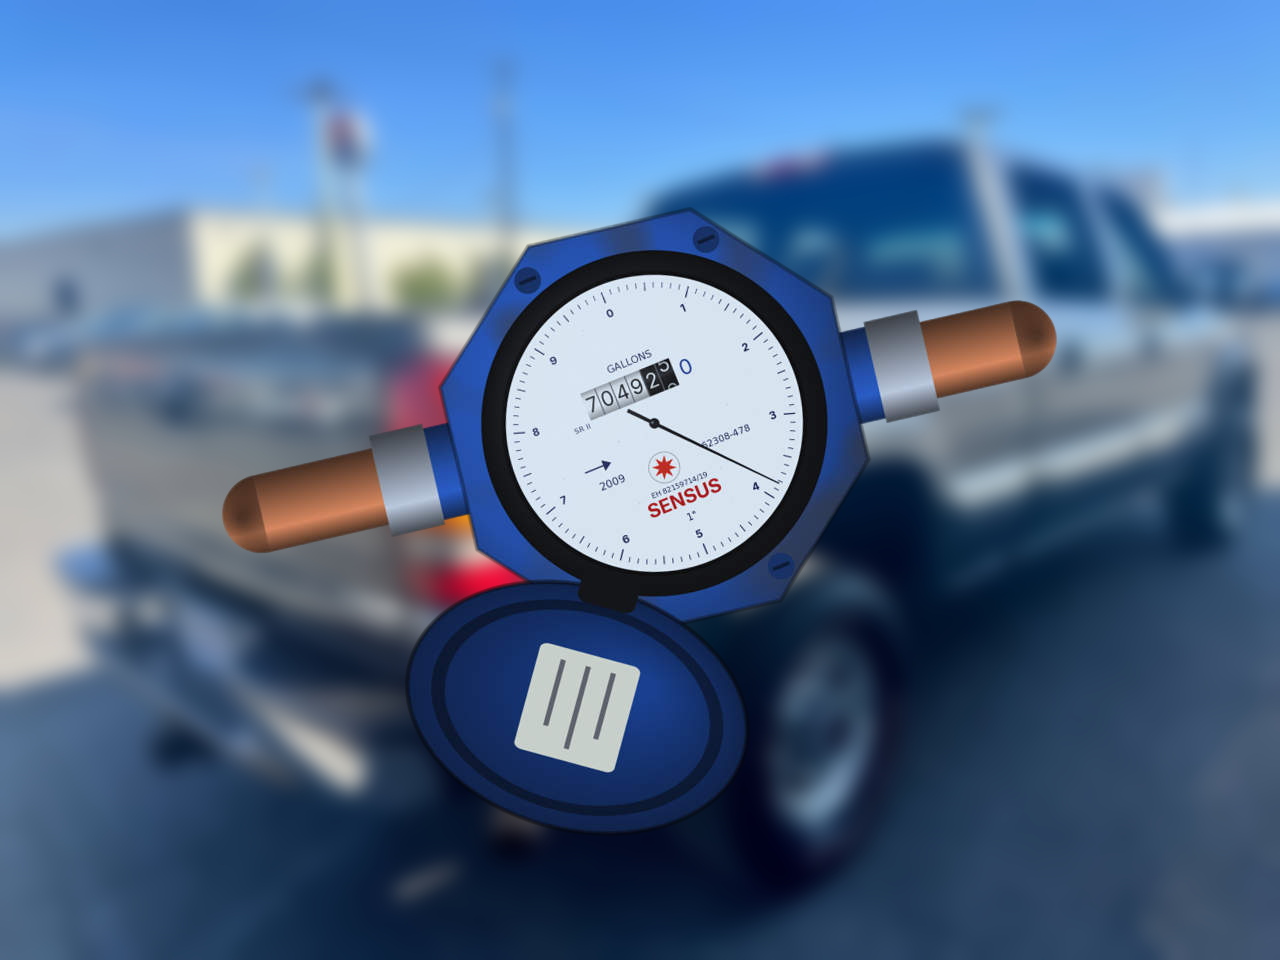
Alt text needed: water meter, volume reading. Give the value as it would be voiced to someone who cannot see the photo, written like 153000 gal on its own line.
7049253.8 gal
